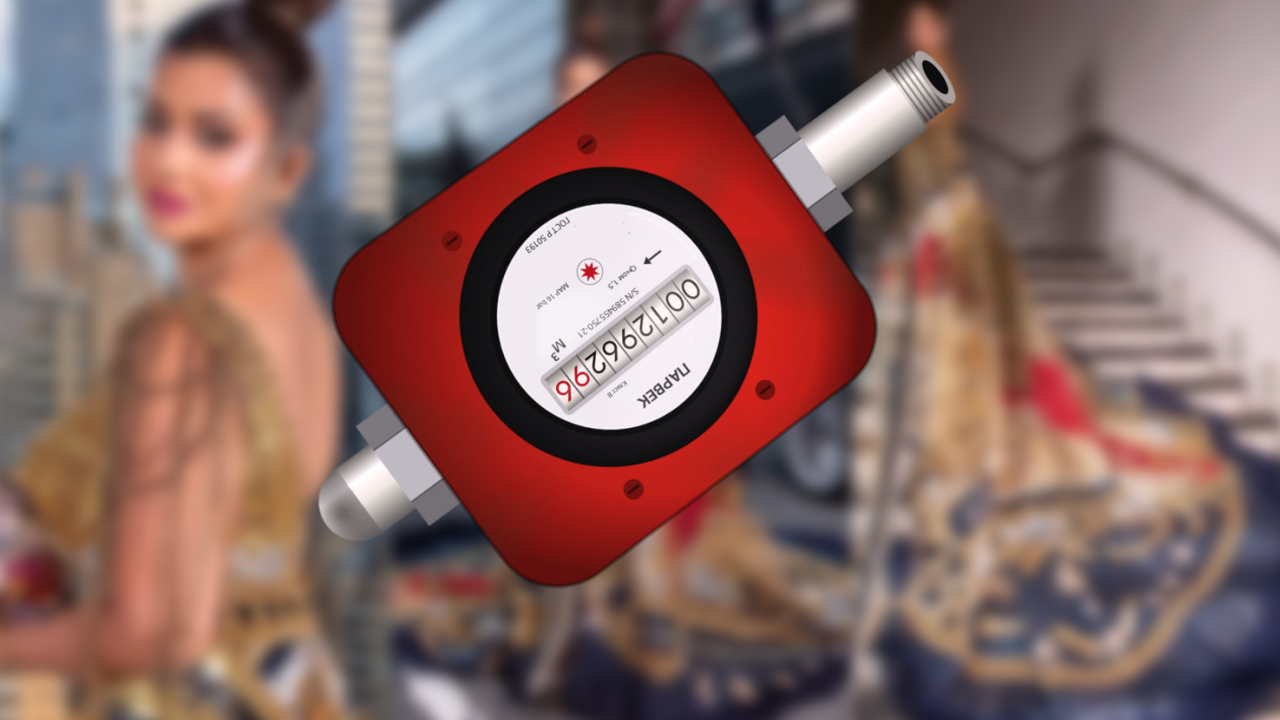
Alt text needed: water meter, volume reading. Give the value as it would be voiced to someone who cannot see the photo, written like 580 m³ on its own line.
12962.96 m³
